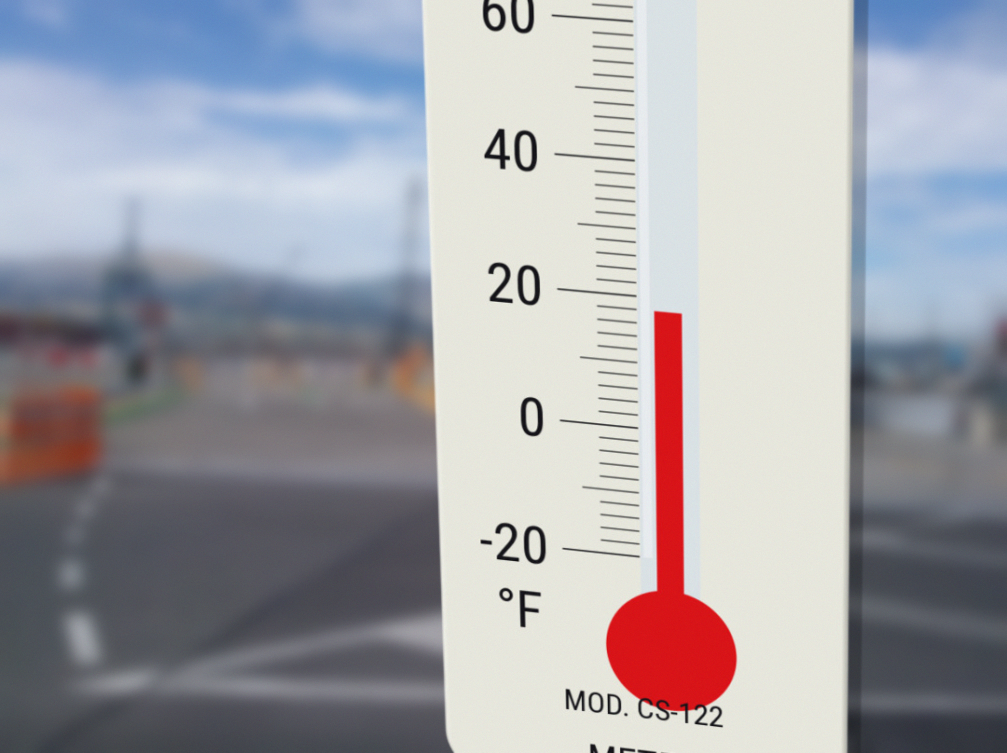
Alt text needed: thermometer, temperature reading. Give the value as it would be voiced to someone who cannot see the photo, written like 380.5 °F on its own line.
18 °F
